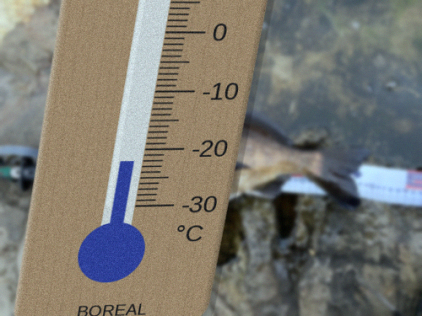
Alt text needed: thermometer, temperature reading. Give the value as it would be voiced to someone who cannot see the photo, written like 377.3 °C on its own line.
-22 °C
